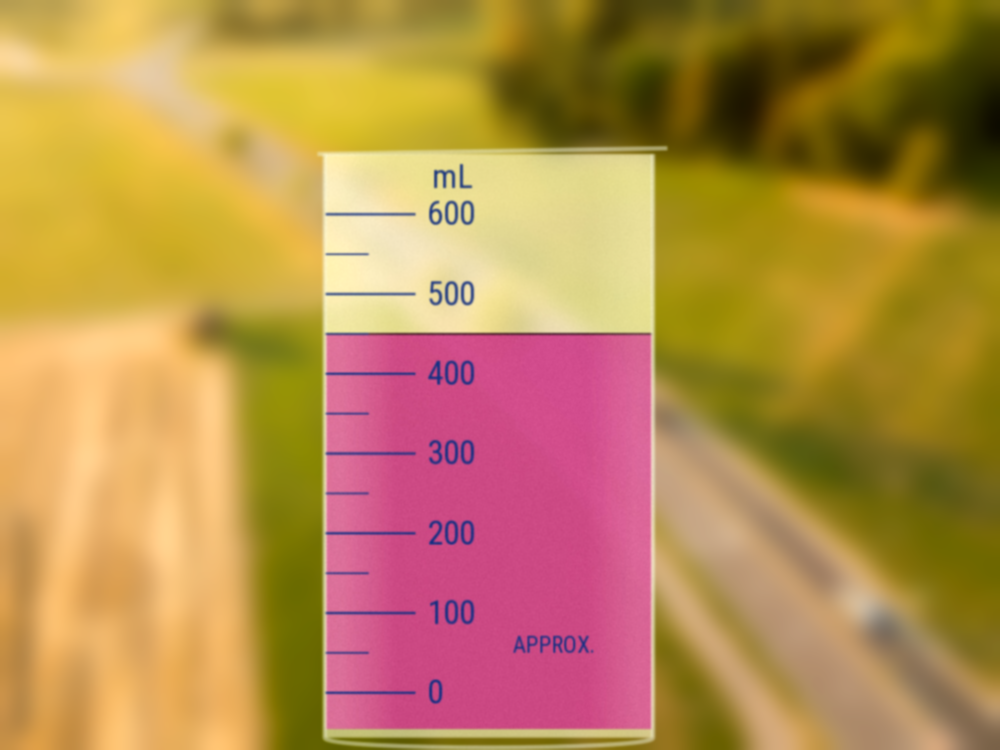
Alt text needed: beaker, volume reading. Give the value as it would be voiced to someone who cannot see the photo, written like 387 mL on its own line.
450 mL
